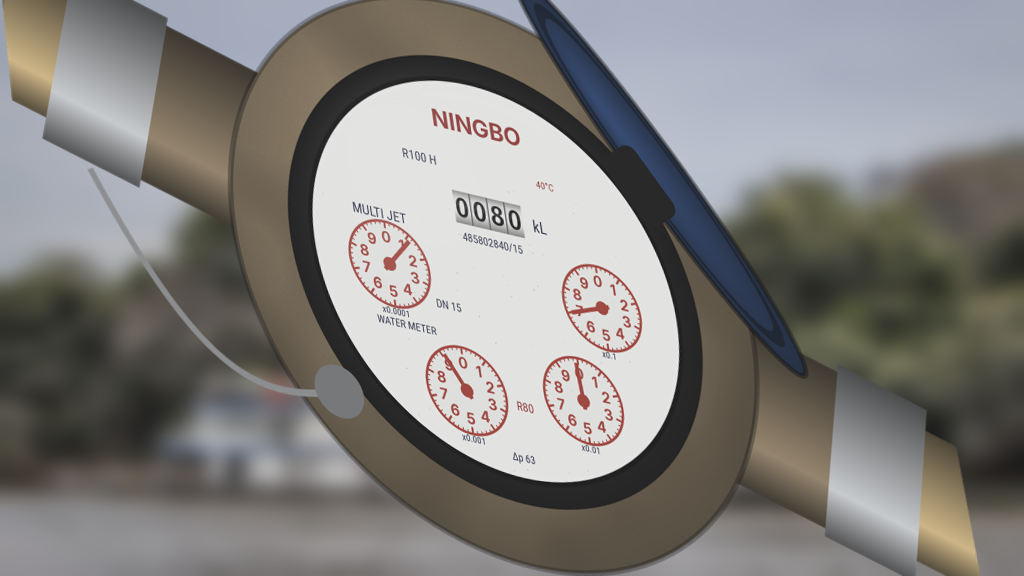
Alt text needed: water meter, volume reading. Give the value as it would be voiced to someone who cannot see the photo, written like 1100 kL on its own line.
80.6991 kL
